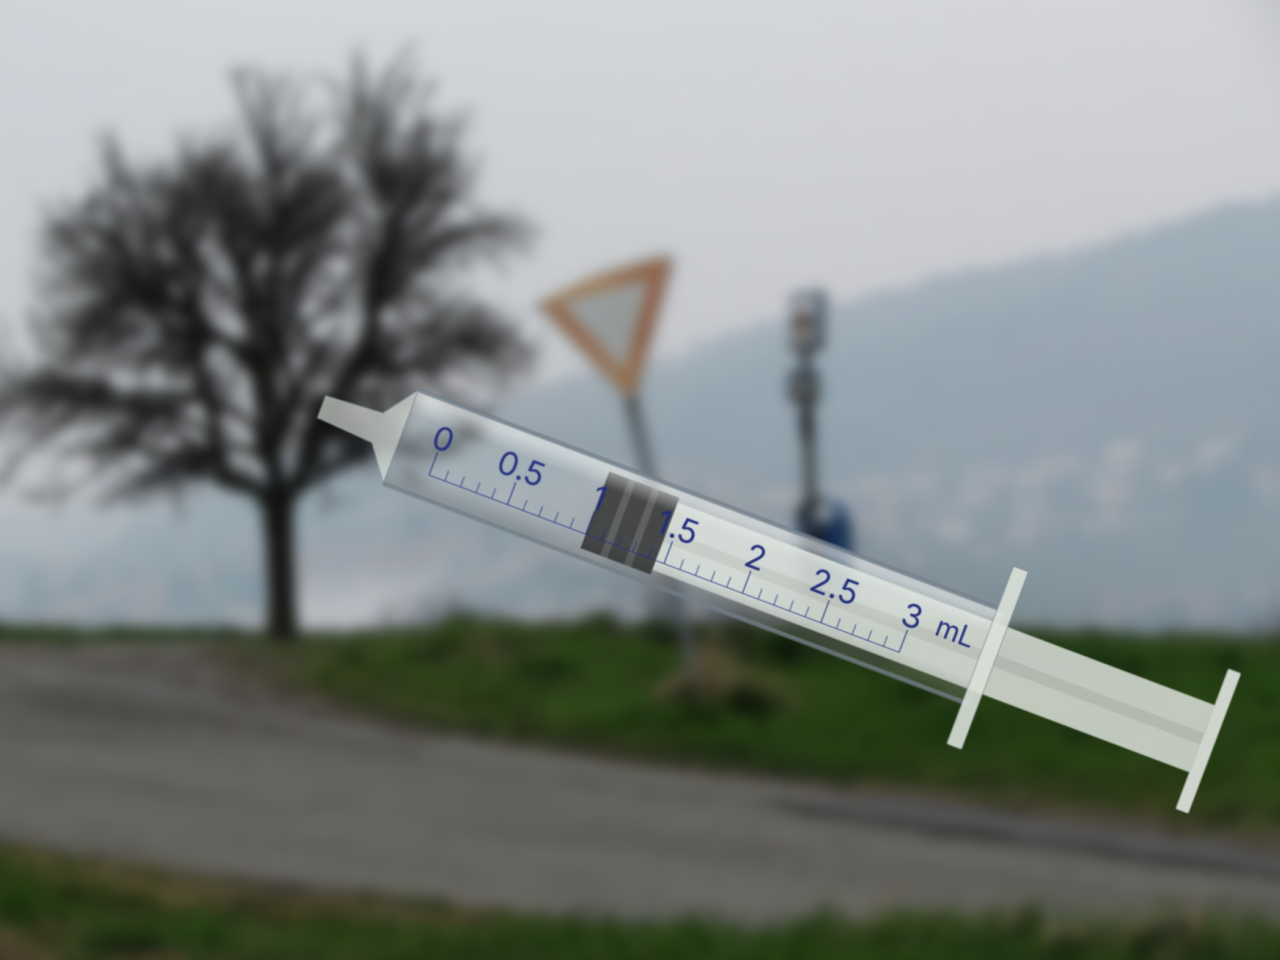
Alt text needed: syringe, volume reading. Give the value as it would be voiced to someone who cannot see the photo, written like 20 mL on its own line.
1 mL
